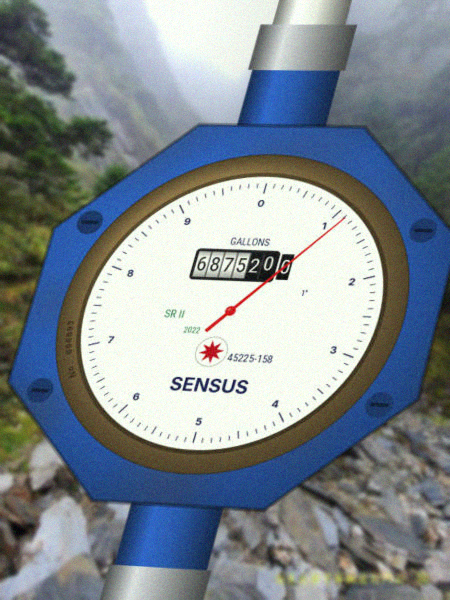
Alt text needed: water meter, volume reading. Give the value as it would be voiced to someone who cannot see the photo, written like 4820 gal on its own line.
6875201.1 gal
